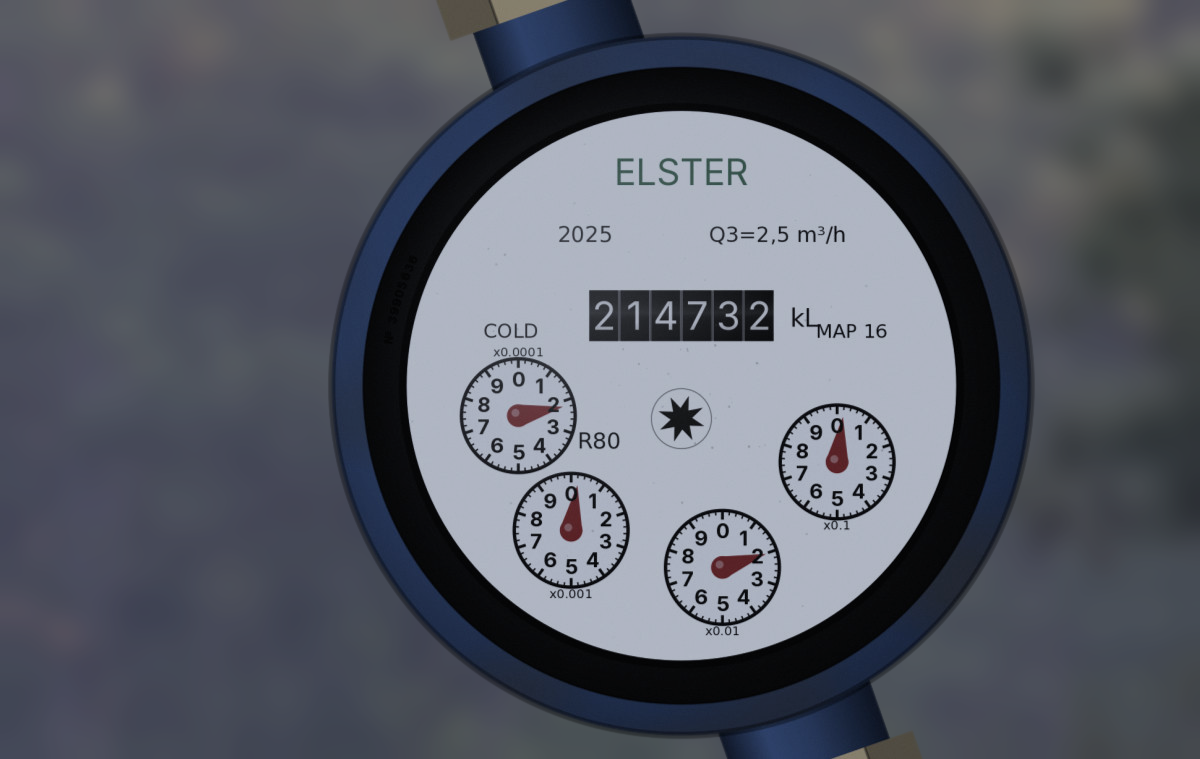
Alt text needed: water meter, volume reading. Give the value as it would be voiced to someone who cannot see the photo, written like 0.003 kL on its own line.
214732.0202 kL
